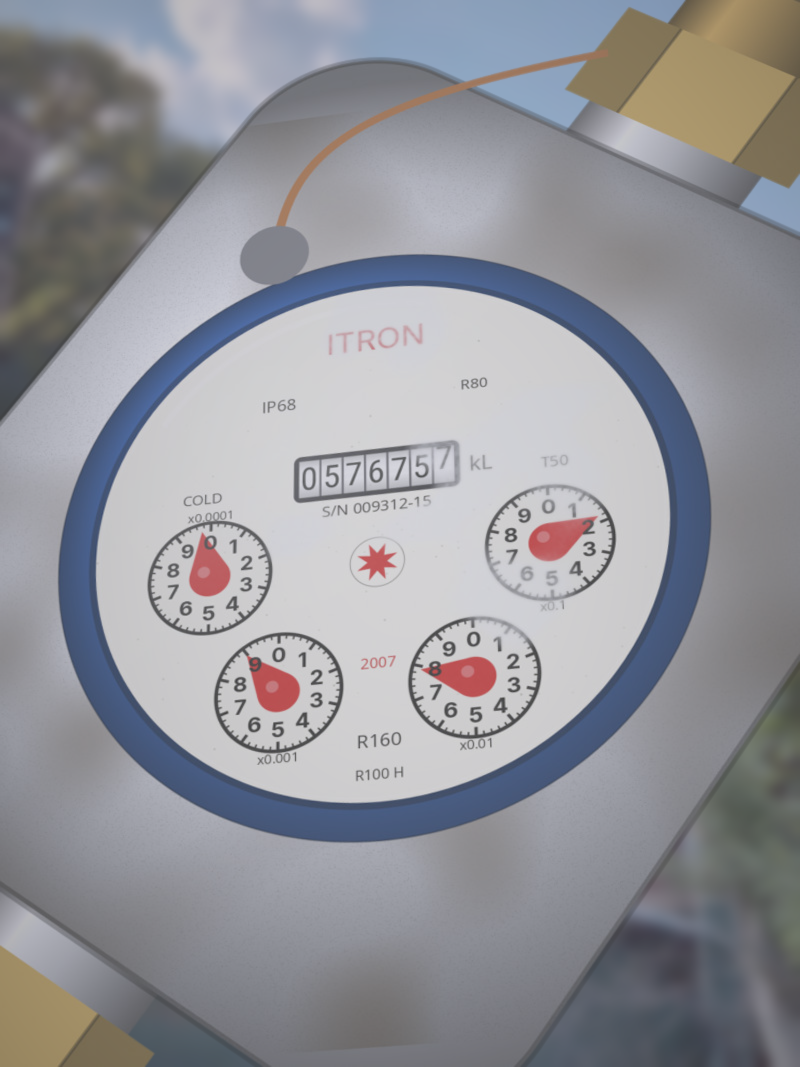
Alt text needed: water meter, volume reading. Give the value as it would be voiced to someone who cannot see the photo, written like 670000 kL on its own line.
576757.1789 kL
